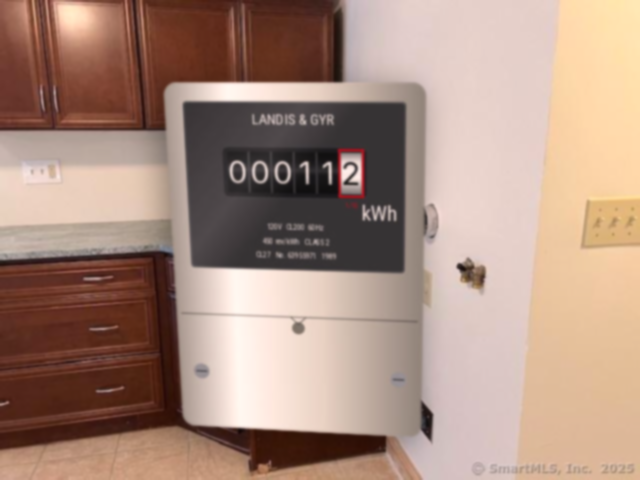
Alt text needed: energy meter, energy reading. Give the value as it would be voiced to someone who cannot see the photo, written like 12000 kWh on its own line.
11.2 kWh
